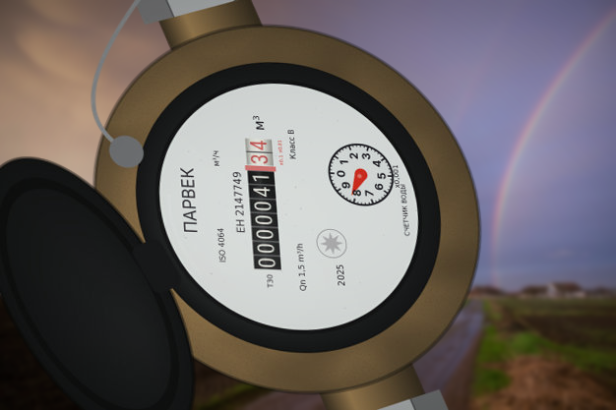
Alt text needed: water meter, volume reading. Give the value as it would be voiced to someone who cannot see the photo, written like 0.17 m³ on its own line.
41.348 m³
